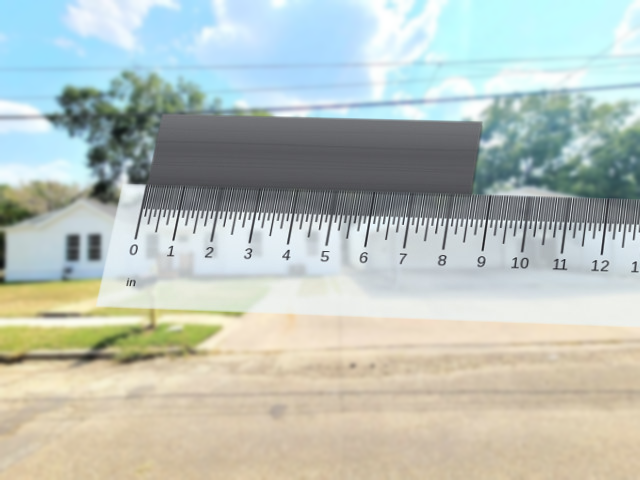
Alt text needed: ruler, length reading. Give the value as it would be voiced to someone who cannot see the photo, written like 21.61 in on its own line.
8.5 in
